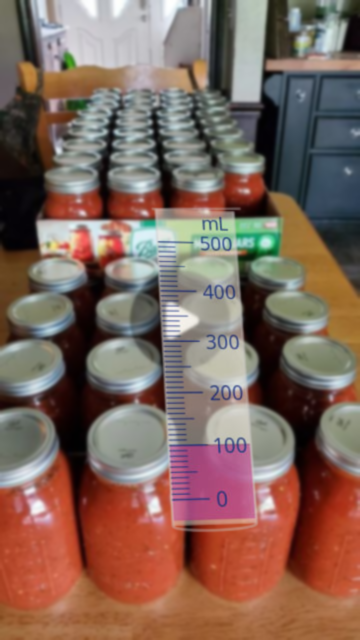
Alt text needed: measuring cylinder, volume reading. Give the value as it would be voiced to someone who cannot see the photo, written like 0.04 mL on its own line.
100 mL
